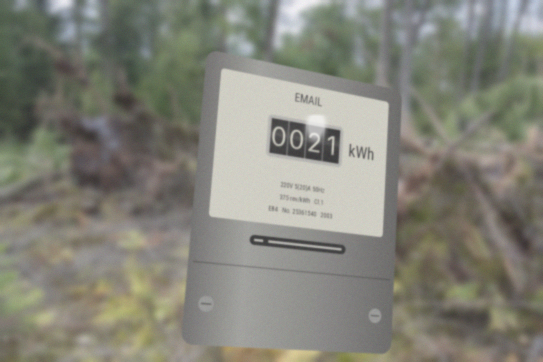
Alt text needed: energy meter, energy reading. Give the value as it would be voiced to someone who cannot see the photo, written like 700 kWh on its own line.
21 kWh
